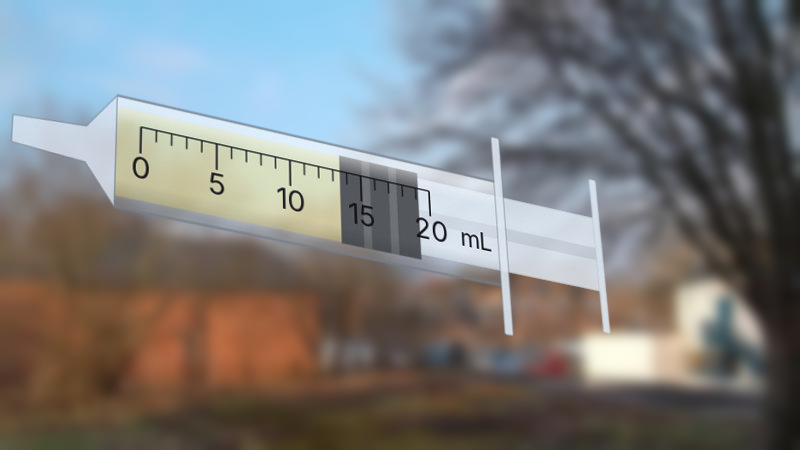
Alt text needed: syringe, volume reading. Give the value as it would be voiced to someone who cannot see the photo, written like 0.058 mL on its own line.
13.5 mL
